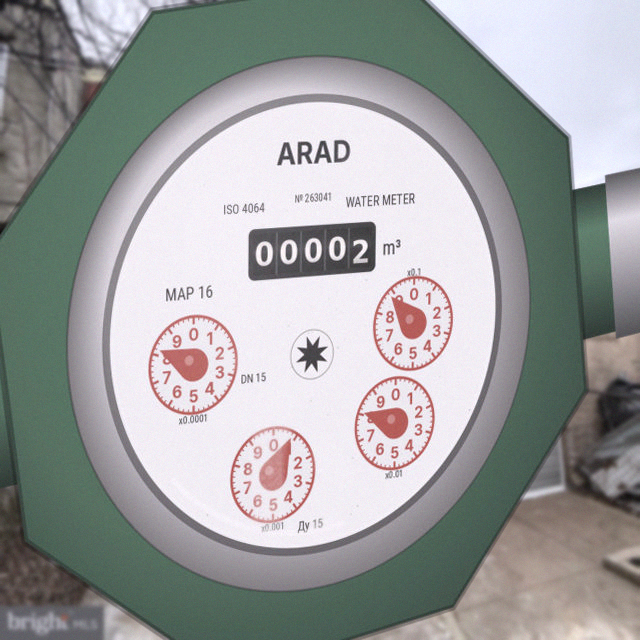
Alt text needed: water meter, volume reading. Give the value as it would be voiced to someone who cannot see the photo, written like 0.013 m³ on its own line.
1.8808 m³
